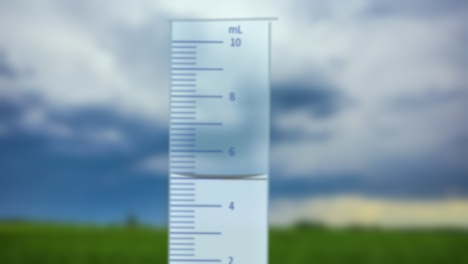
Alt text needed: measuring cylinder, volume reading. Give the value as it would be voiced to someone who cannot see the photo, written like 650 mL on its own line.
5 mL
